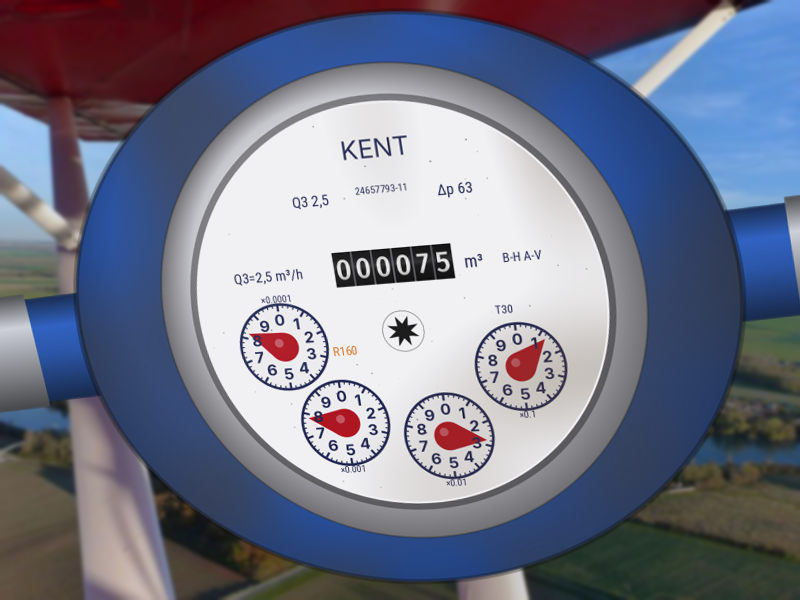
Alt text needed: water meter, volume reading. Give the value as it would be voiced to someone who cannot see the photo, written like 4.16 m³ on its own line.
75.1278 m³
